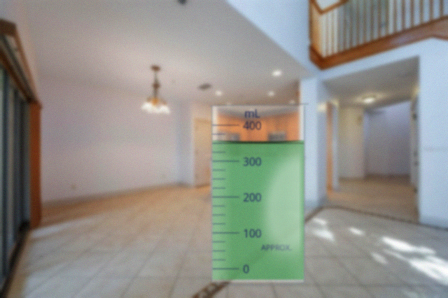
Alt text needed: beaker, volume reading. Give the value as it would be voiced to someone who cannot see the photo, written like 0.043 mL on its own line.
350 mL
